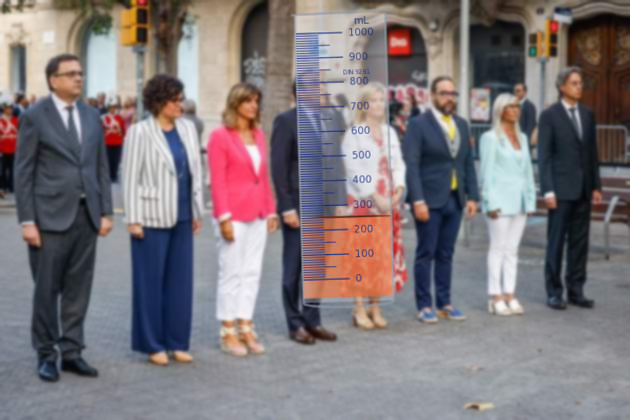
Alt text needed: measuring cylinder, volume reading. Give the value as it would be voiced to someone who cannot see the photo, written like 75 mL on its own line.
250 mL
